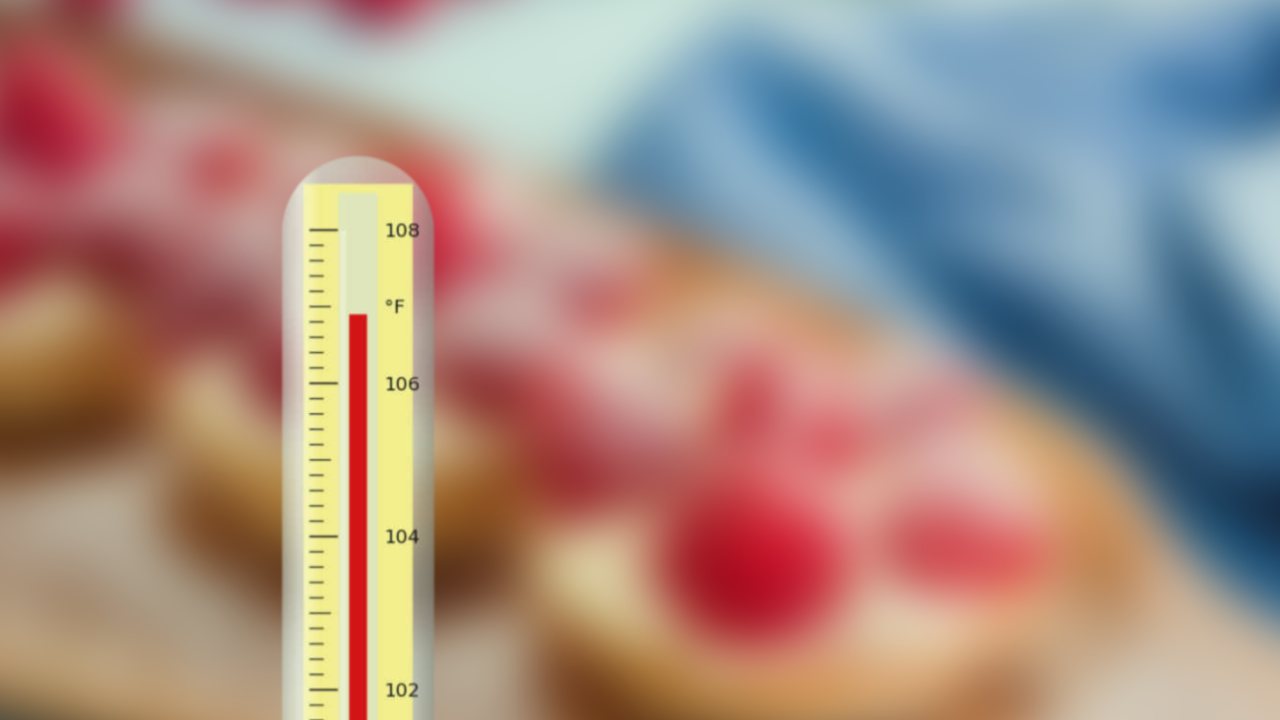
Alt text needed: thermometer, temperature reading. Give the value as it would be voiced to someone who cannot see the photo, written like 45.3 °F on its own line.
106.9 °F
